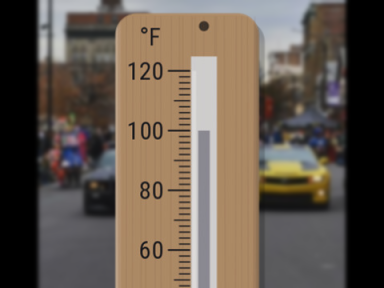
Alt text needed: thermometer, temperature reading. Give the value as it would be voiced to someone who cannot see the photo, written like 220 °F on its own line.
100 °F
